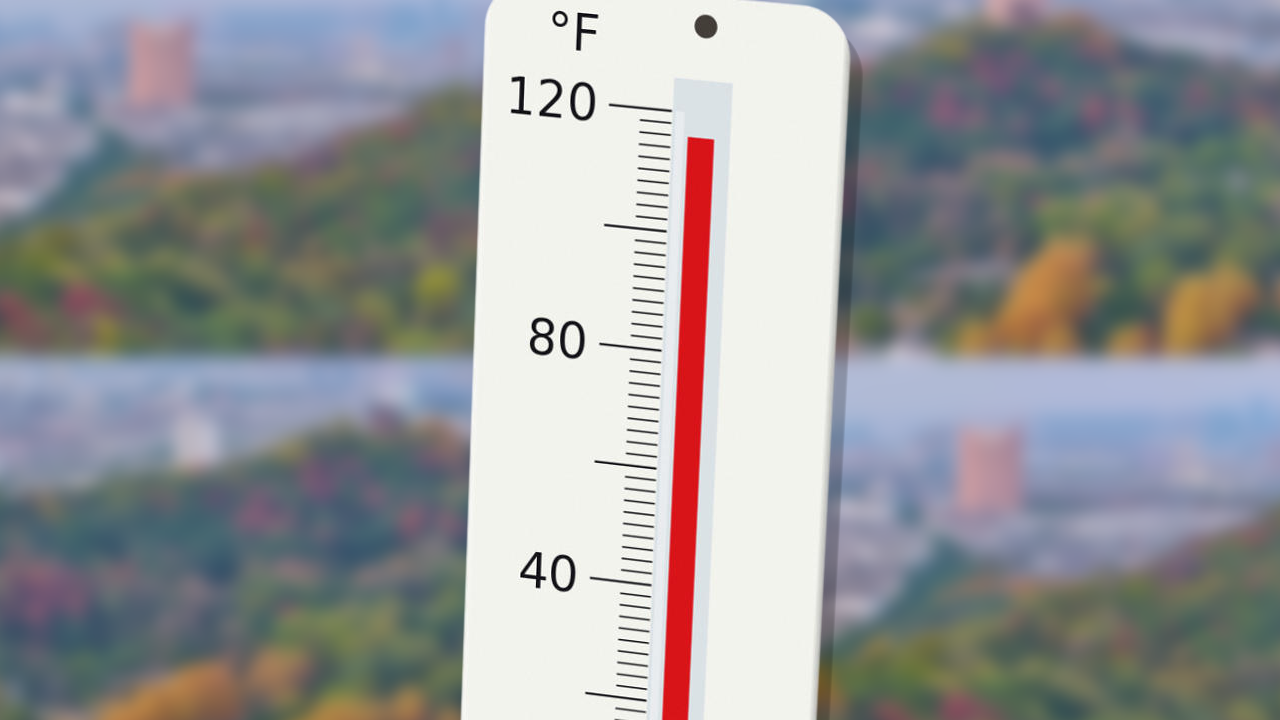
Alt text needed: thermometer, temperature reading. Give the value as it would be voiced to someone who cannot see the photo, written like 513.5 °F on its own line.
116 °F
